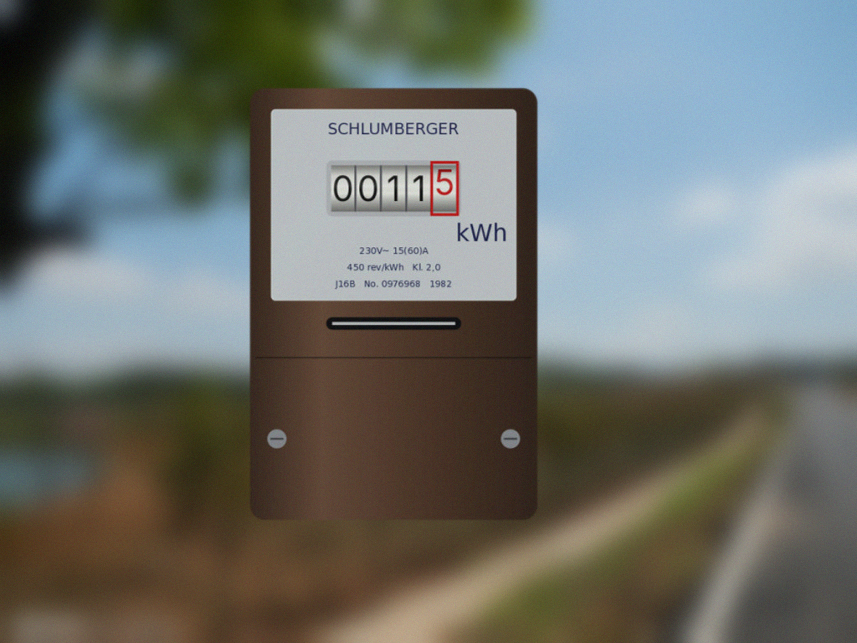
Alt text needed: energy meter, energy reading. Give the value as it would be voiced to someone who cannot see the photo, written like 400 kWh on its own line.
11.5 kWh
